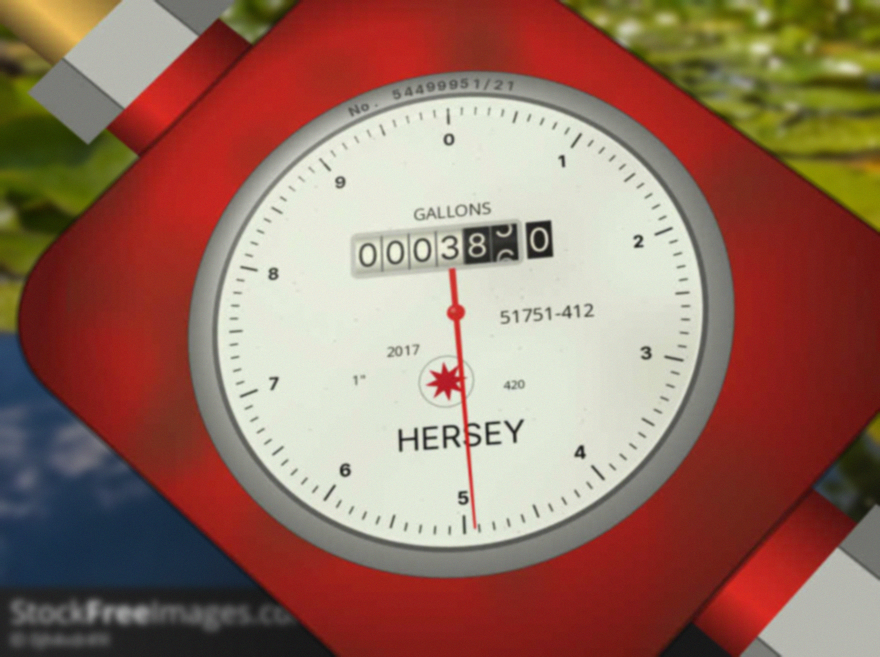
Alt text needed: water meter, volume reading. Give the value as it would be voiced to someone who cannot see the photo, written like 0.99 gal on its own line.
3854.9 gal
